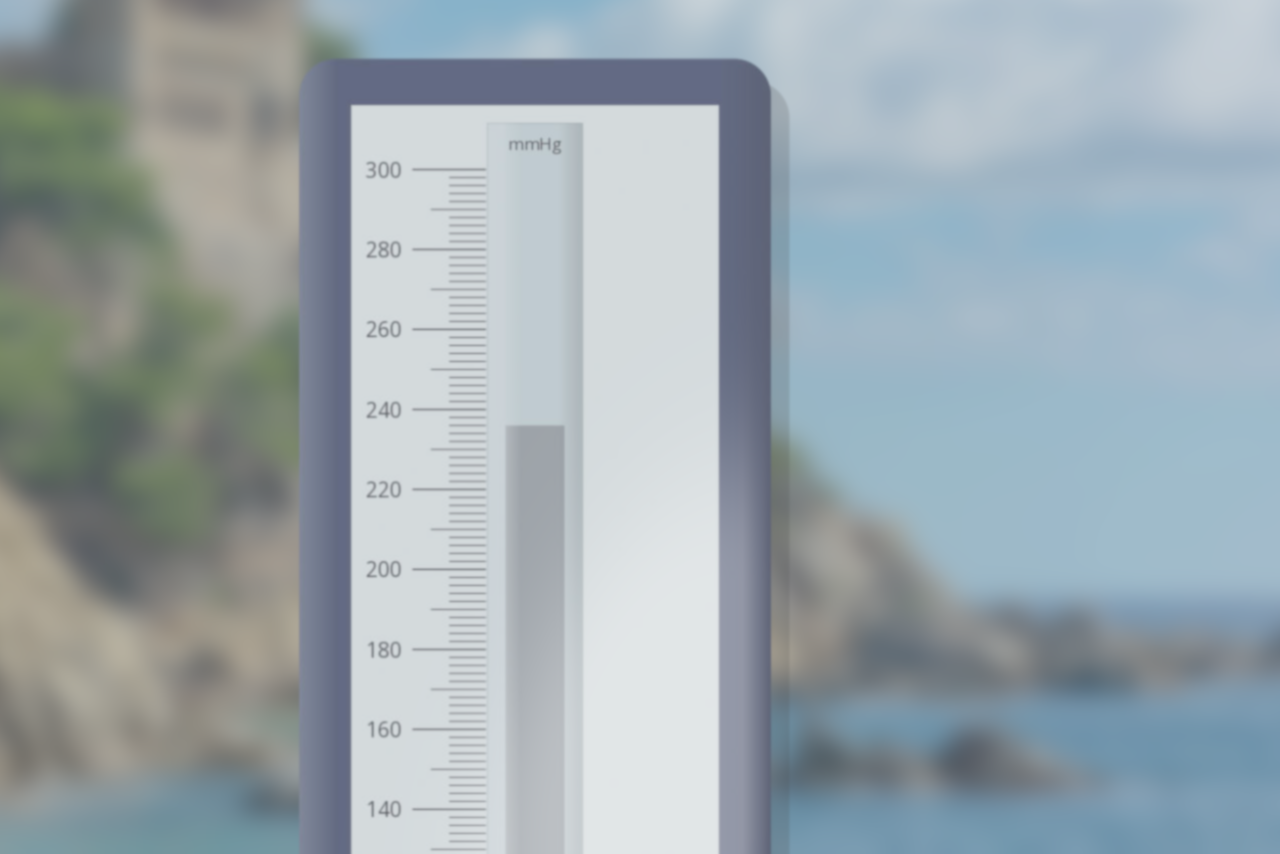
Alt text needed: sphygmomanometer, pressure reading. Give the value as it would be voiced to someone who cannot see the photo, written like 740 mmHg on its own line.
236 mmHg
